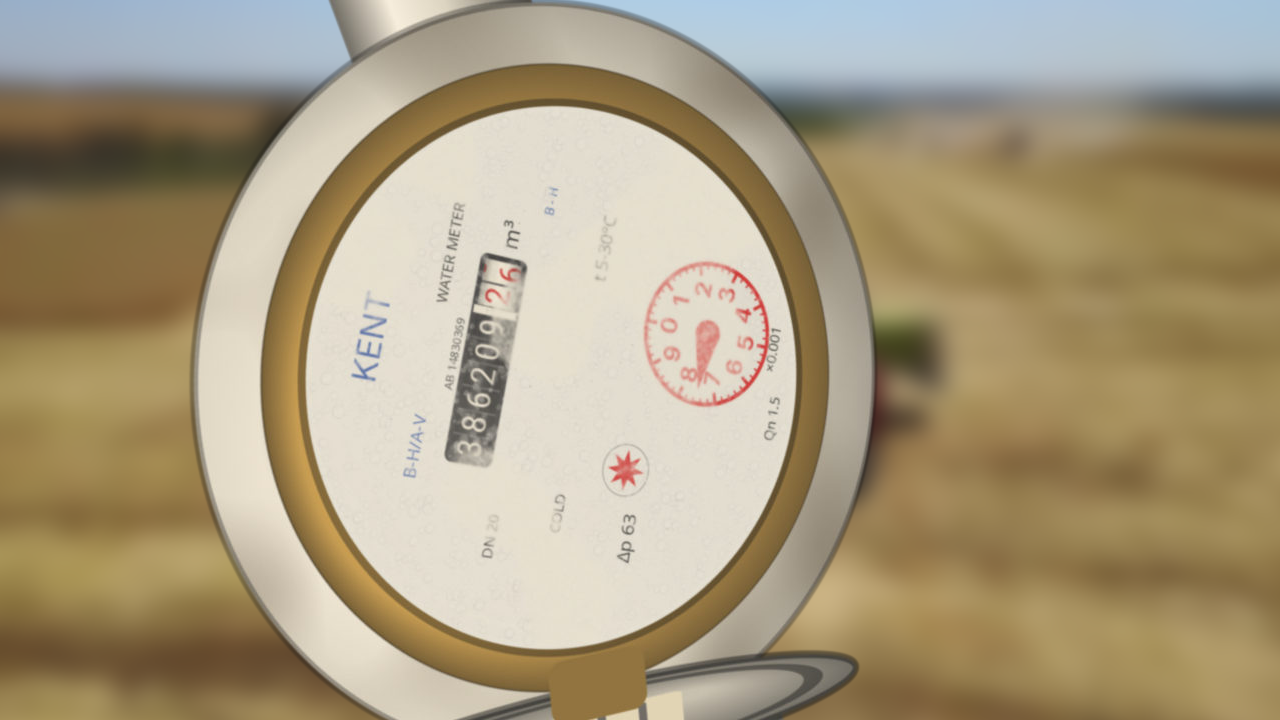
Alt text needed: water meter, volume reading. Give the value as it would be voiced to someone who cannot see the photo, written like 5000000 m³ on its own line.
386209.257 m³
